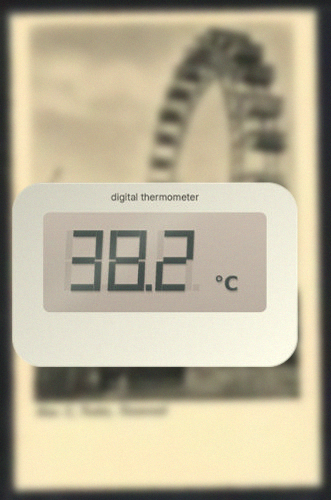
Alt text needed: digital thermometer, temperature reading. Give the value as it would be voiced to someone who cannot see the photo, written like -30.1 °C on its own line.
38.2 °C
